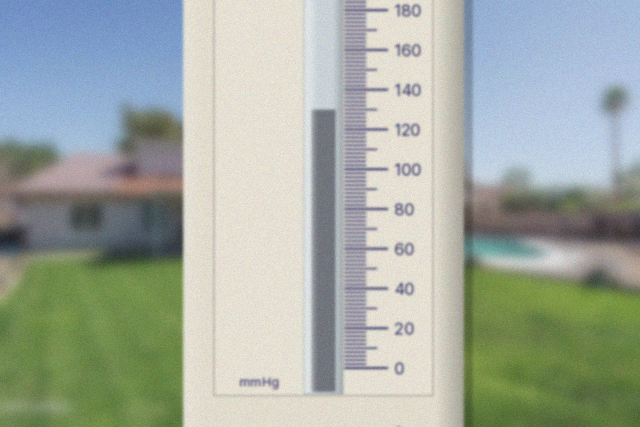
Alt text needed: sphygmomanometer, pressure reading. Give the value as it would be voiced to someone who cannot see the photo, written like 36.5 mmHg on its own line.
130 mmHg
